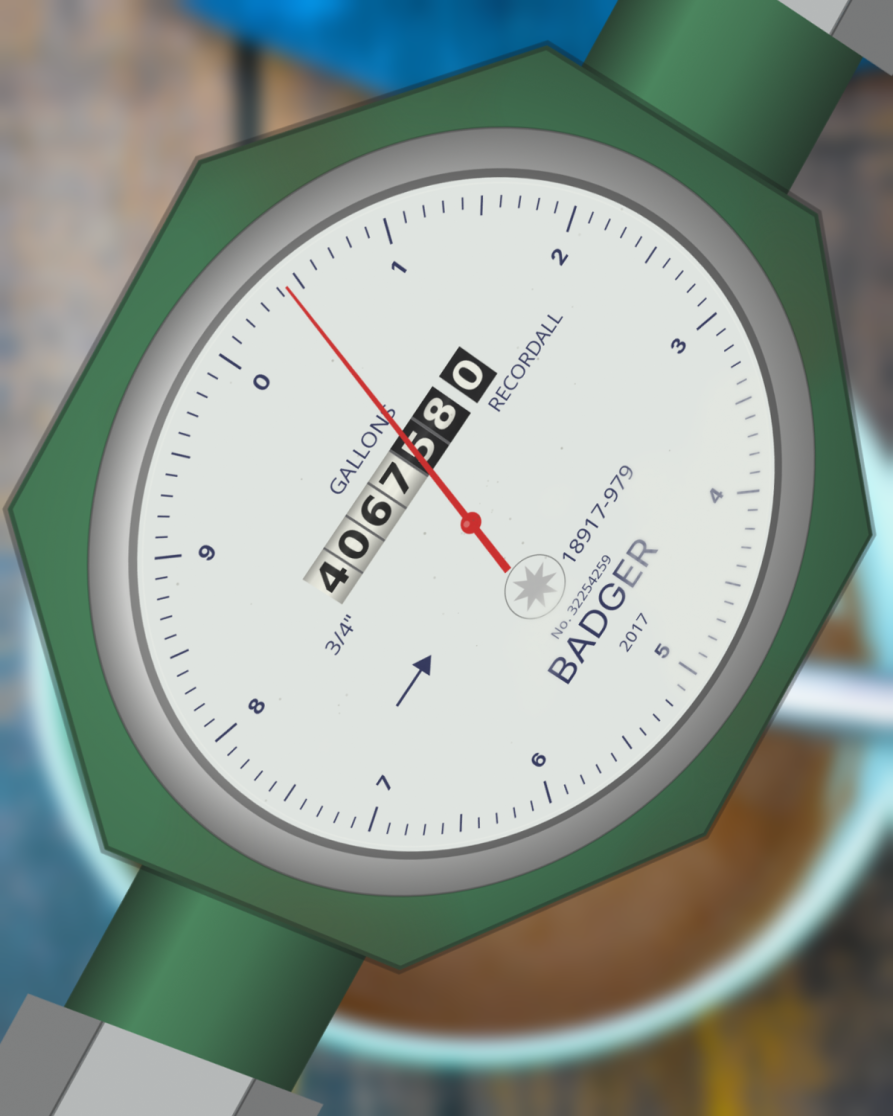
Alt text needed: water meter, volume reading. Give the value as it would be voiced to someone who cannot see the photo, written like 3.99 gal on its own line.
4067580.4 gal
